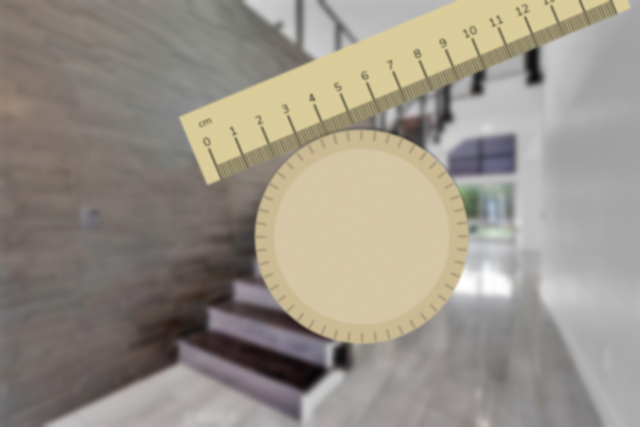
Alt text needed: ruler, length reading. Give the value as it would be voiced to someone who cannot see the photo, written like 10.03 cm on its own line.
7.5 cm
